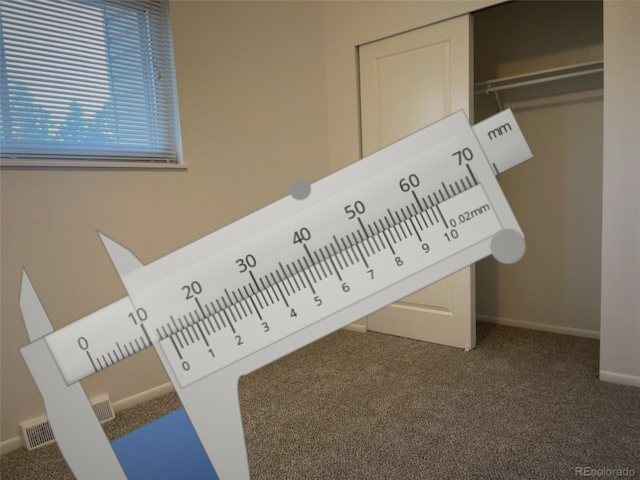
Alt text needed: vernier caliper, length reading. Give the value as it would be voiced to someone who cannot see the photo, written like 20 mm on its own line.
13.5 mm
